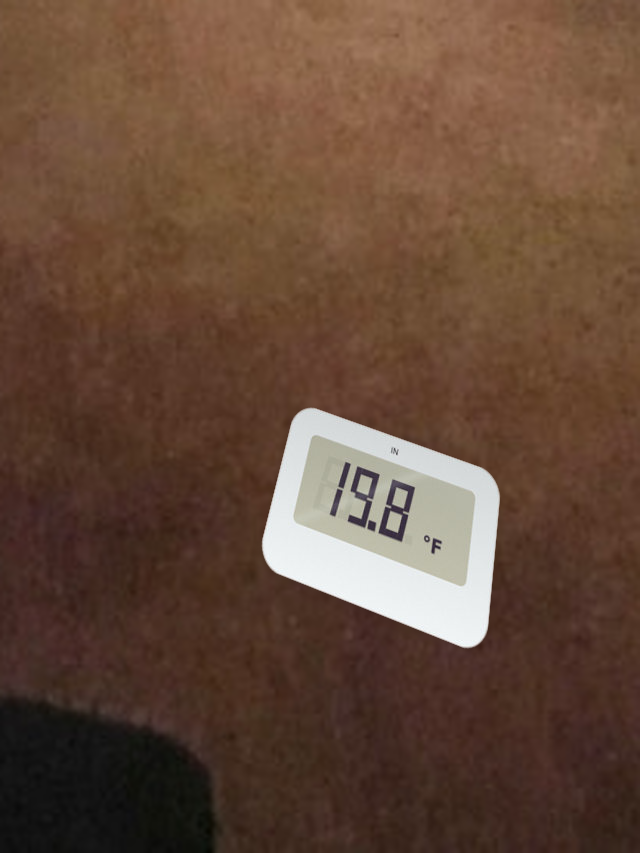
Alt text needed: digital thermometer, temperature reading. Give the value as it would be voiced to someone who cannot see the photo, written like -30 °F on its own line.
19.8 °F
